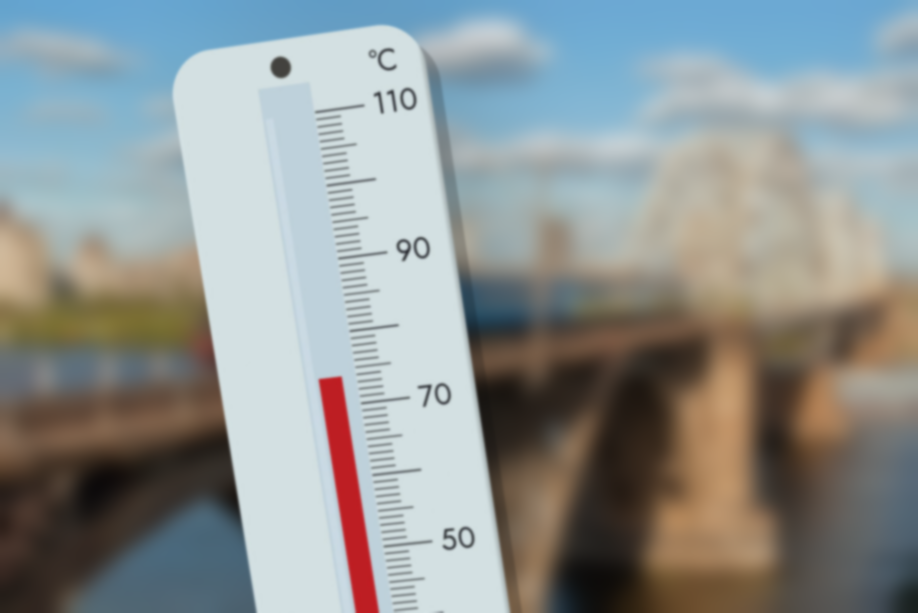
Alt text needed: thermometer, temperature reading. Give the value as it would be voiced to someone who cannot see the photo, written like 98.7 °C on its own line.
74 °C
